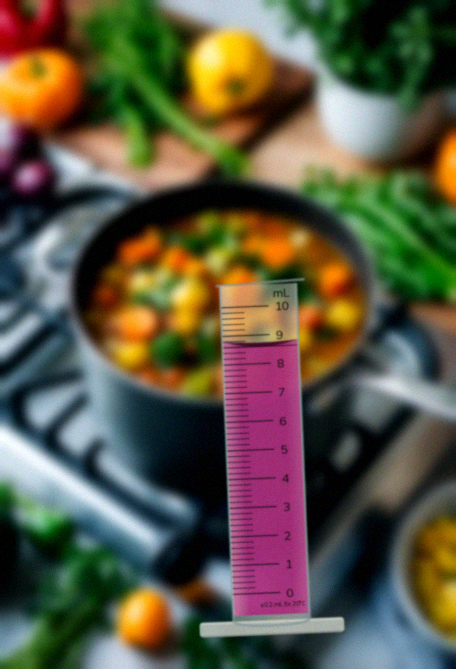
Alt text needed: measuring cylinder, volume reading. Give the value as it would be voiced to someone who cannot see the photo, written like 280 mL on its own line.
8.6 mL
